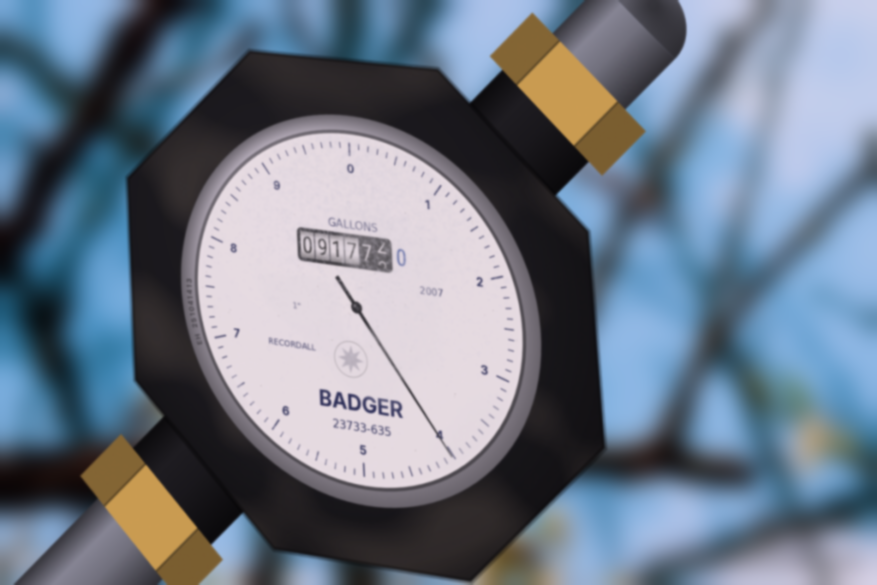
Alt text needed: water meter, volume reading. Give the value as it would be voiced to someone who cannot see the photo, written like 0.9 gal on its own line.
917724.0 gal
